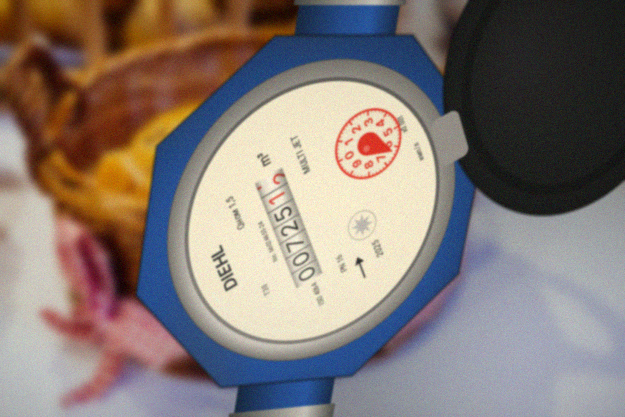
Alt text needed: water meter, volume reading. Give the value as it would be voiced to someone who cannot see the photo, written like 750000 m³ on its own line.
725.116 m³
